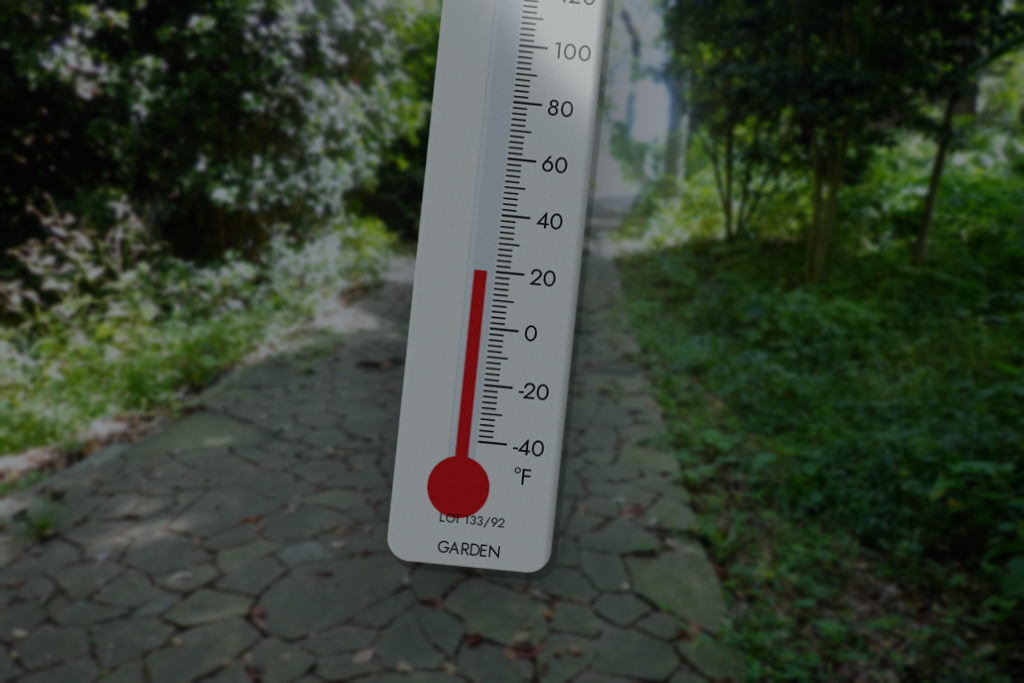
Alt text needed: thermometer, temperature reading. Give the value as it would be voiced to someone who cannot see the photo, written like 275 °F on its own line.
20 °F
